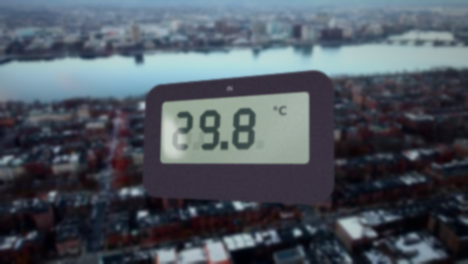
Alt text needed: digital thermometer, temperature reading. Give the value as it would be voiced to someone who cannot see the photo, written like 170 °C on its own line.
29.8 °C
